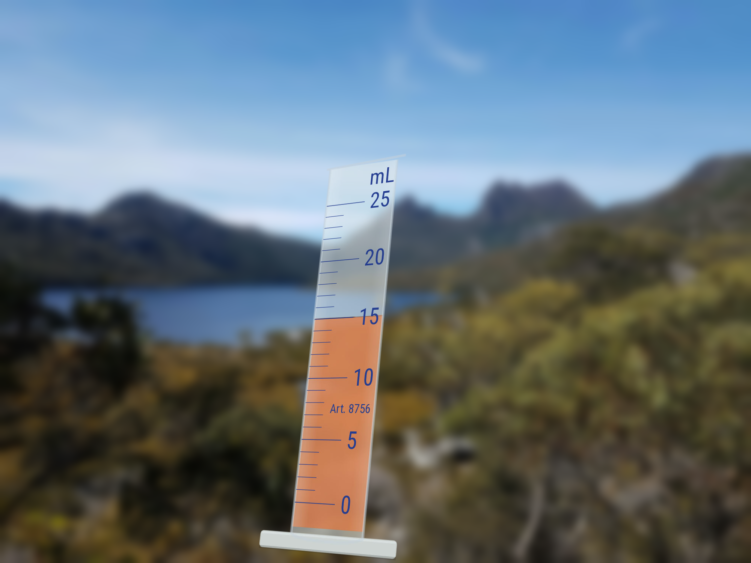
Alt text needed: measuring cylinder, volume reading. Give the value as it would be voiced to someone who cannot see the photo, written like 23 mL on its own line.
15 mL
